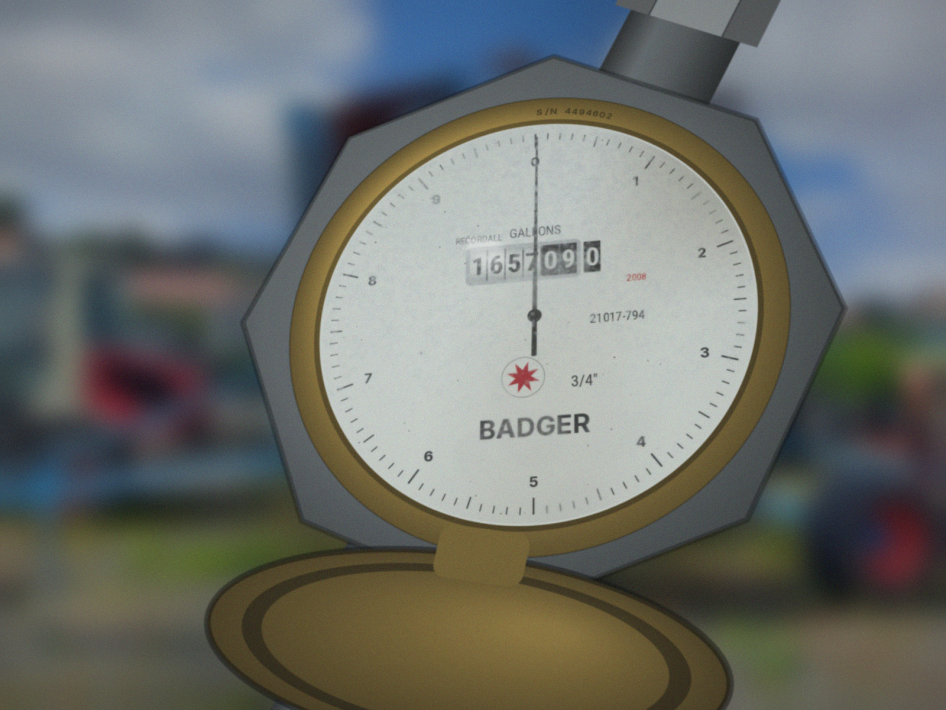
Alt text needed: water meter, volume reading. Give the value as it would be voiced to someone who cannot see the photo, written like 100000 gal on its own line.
1657090.0 gal
